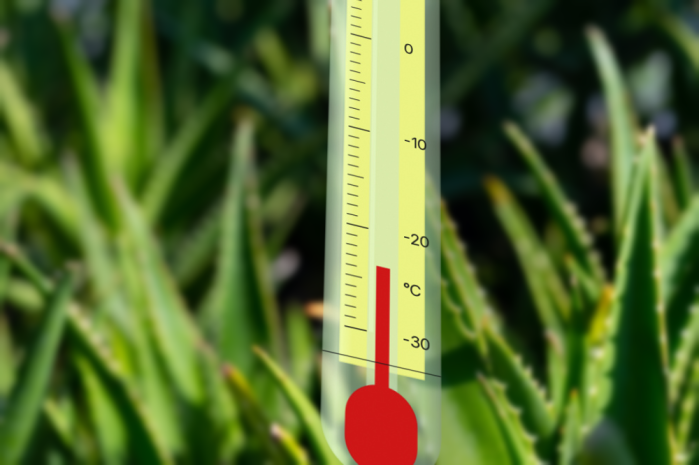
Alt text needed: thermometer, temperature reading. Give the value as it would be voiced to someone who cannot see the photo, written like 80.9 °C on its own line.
-23.5 °C
